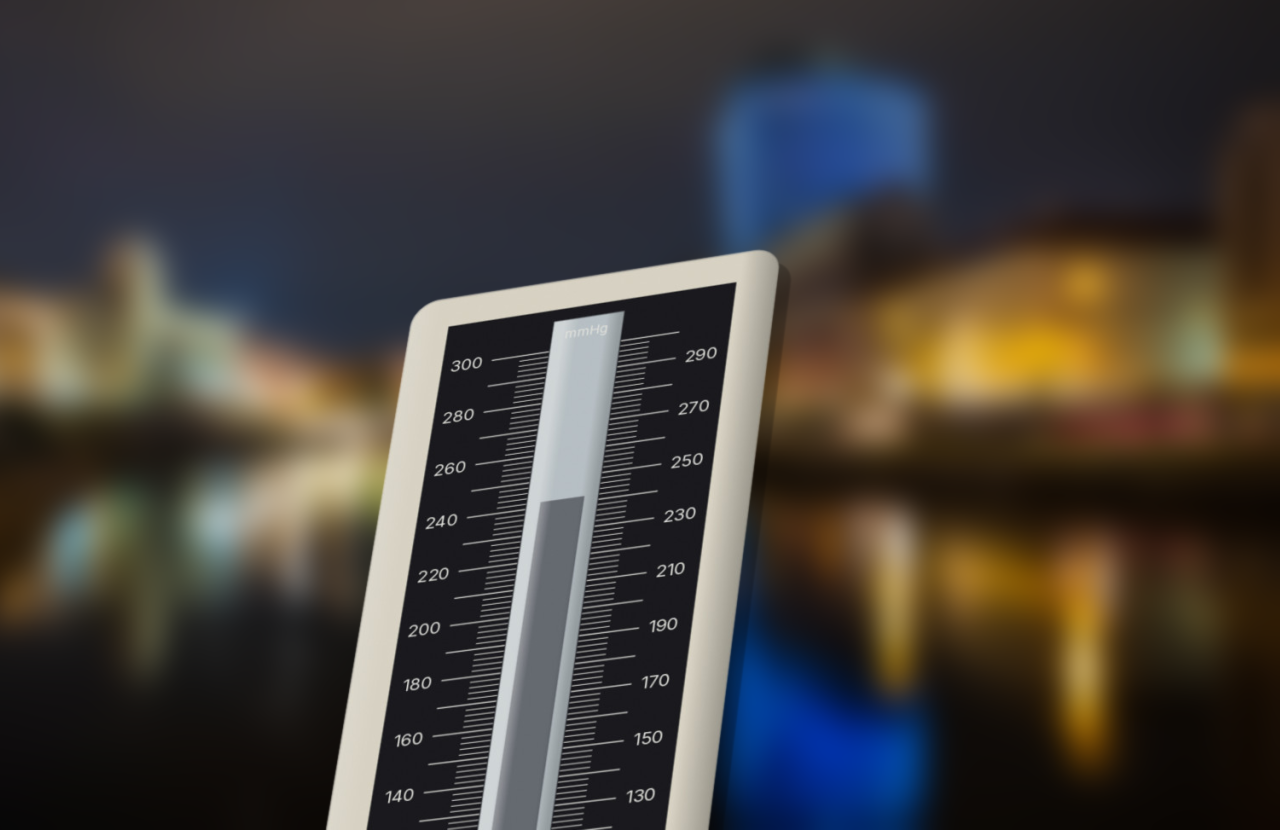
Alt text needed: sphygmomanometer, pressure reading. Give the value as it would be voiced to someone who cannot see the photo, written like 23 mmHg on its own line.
242 mmHg
